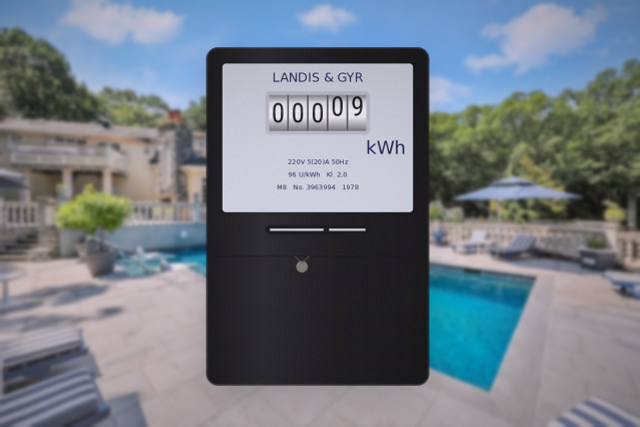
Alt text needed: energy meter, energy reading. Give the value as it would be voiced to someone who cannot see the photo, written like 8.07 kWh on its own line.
9 kWh
